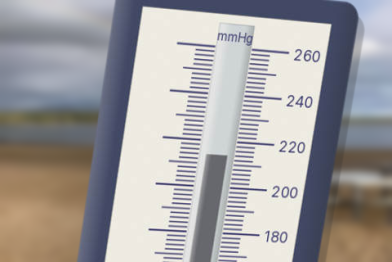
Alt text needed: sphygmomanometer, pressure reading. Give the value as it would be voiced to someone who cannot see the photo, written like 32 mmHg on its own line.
214 mmHg
